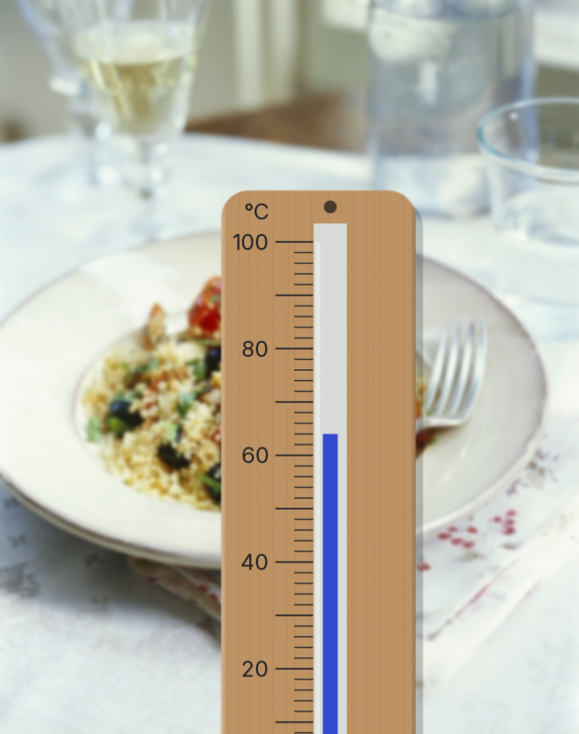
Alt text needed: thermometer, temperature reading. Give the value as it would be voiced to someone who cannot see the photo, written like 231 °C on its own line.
64 °C
